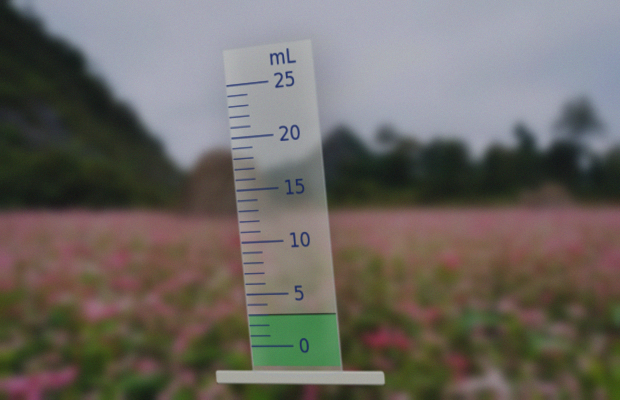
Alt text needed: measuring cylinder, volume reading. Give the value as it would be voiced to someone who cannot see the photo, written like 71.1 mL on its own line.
3 mL
